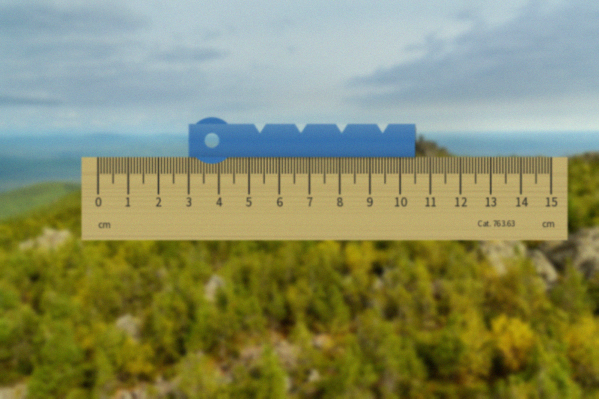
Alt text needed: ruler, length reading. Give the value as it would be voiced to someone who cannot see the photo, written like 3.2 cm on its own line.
7.5 cm
